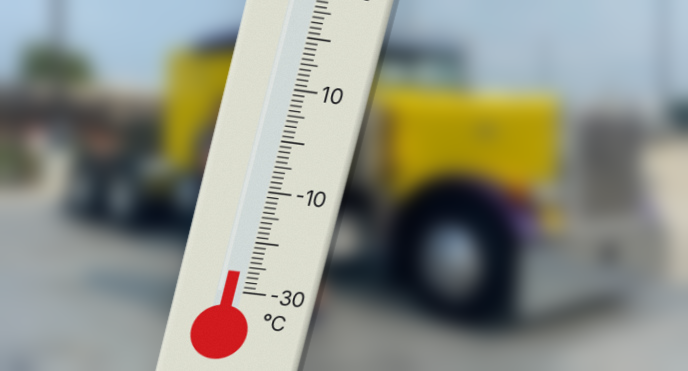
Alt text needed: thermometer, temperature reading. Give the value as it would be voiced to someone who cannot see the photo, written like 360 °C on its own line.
-26 °C
